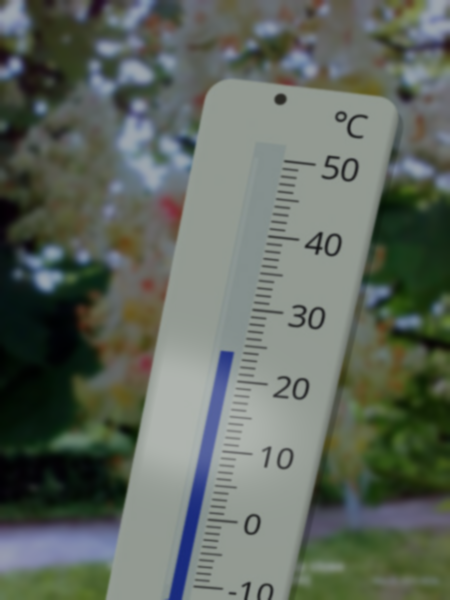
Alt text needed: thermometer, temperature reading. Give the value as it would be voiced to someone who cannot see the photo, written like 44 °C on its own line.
24 °C
